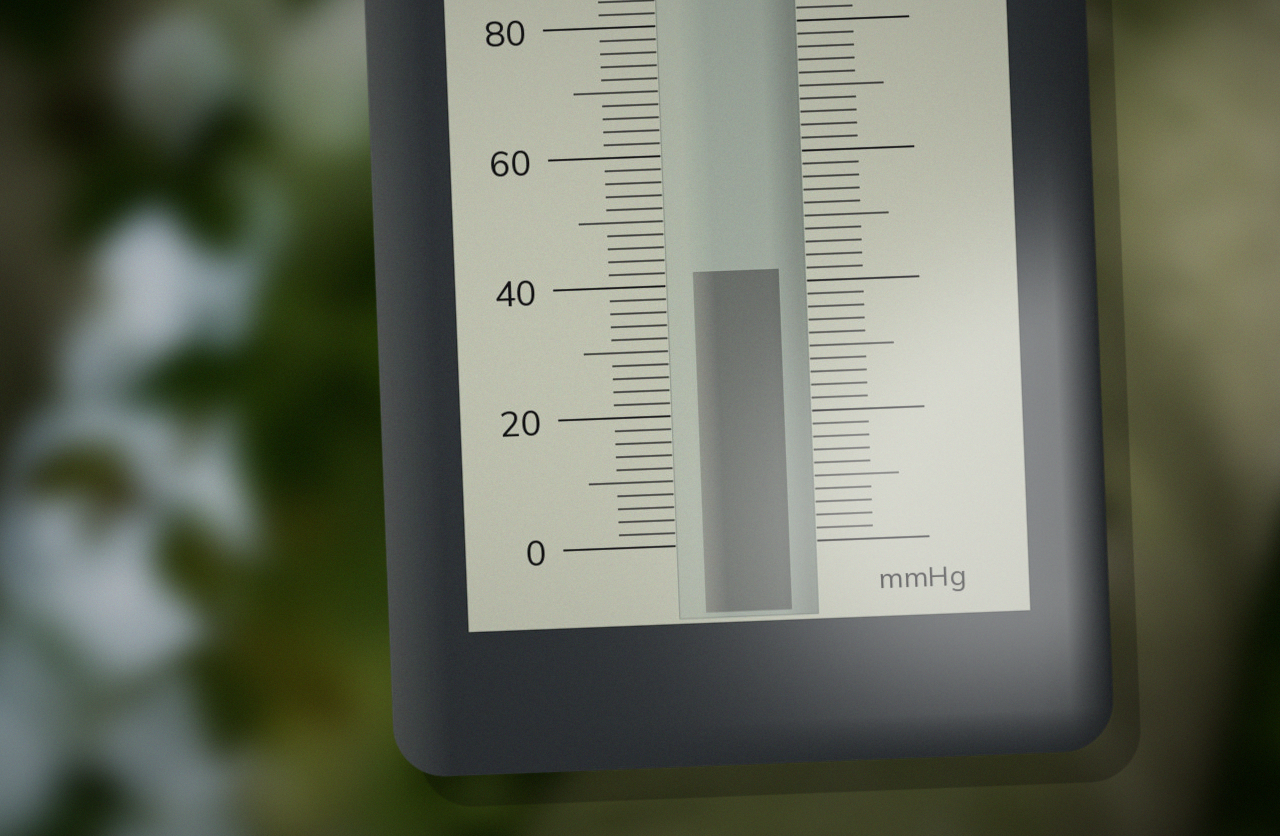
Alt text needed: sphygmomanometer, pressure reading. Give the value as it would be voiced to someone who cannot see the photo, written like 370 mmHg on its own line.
42 mmHg
